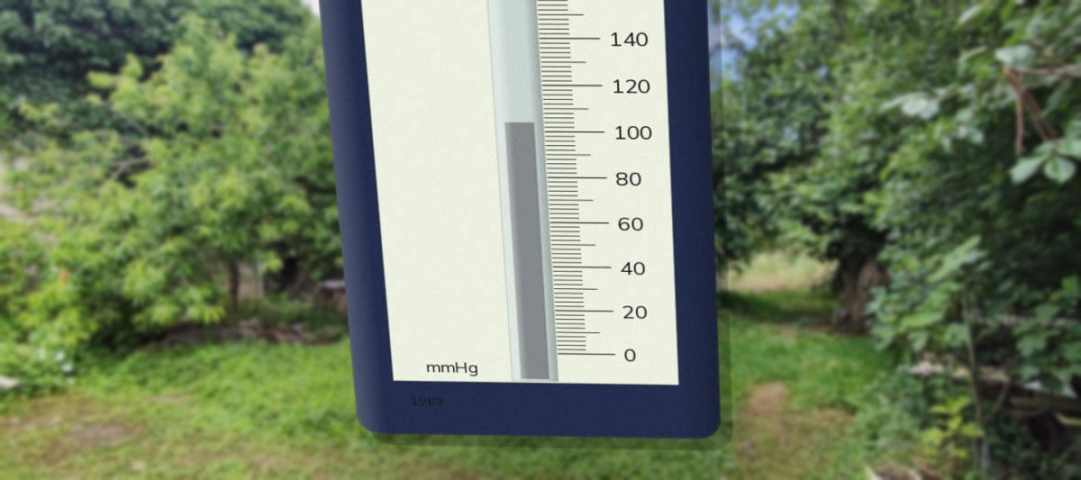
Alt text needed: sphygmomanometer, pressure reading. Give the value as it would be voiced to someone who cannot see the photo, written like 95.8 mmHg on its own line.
104 mmHg
